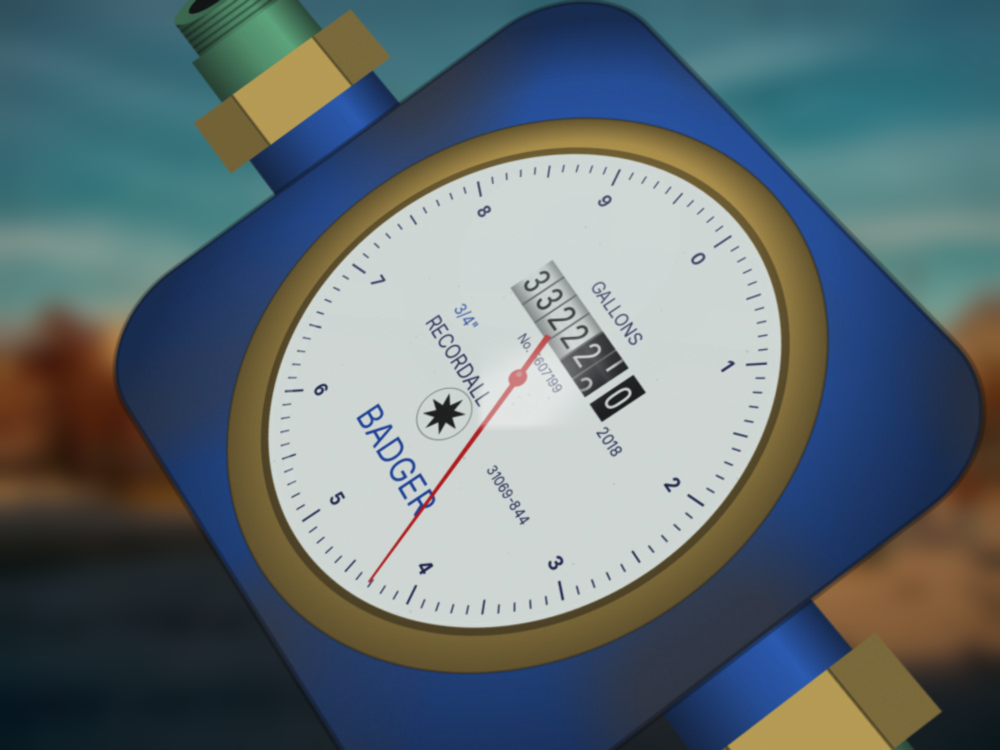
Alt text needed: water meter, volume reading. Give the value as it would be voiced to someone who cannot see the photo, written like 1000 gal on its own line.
3322214.3 gal
